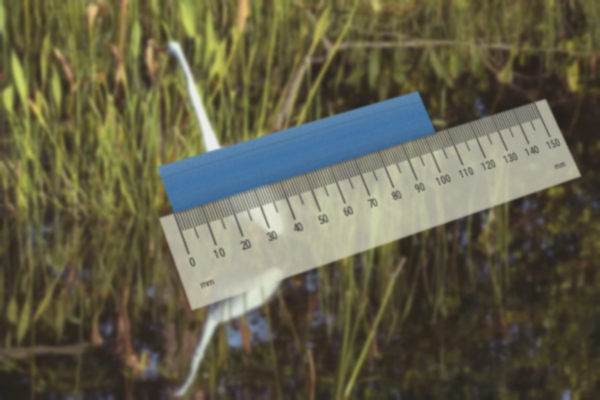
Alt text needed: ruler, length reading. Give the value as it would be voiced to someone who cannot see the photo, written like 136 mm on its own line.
105 mm
